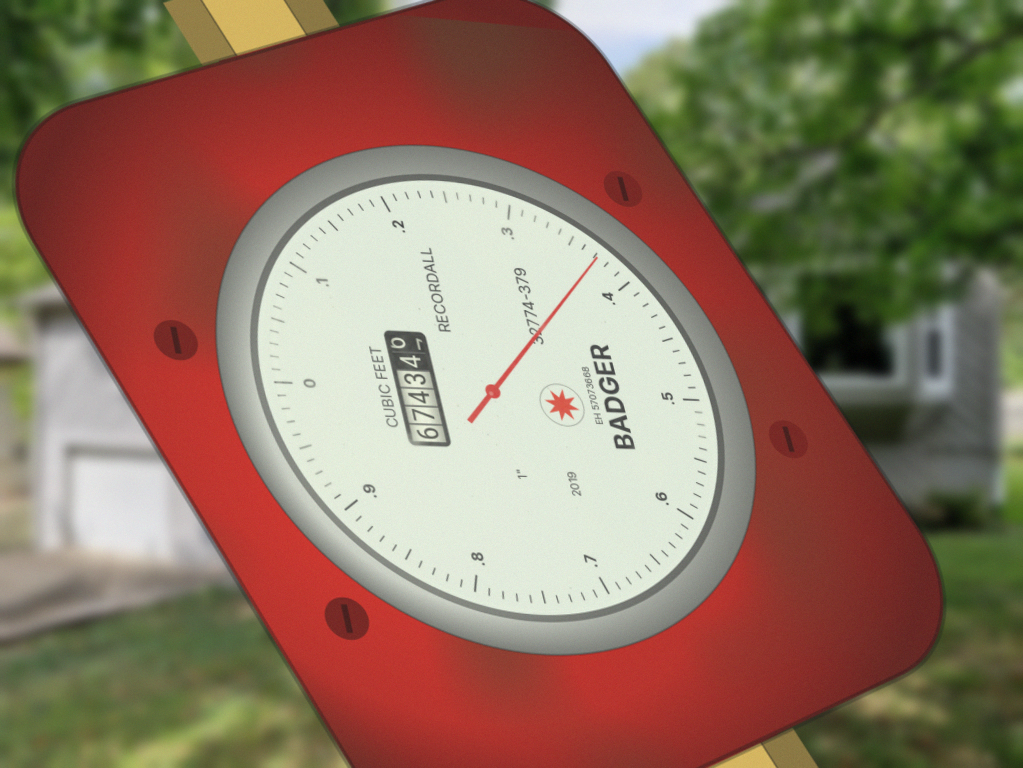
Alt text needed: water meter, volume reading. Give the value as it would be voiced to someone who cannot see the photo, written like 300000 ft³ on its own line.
674346.37 ft³
